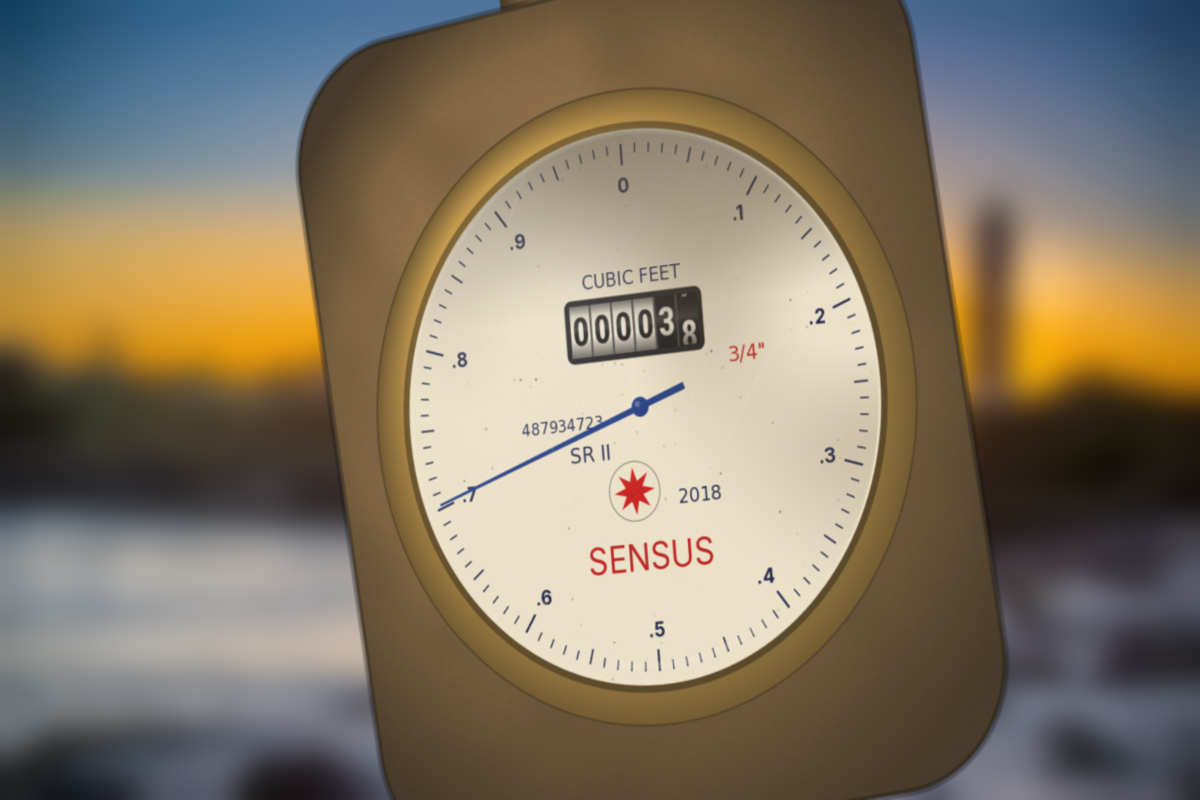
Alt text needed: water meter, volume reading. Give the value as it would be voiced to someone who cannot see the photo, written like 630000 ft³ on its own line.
37.70 ft³
